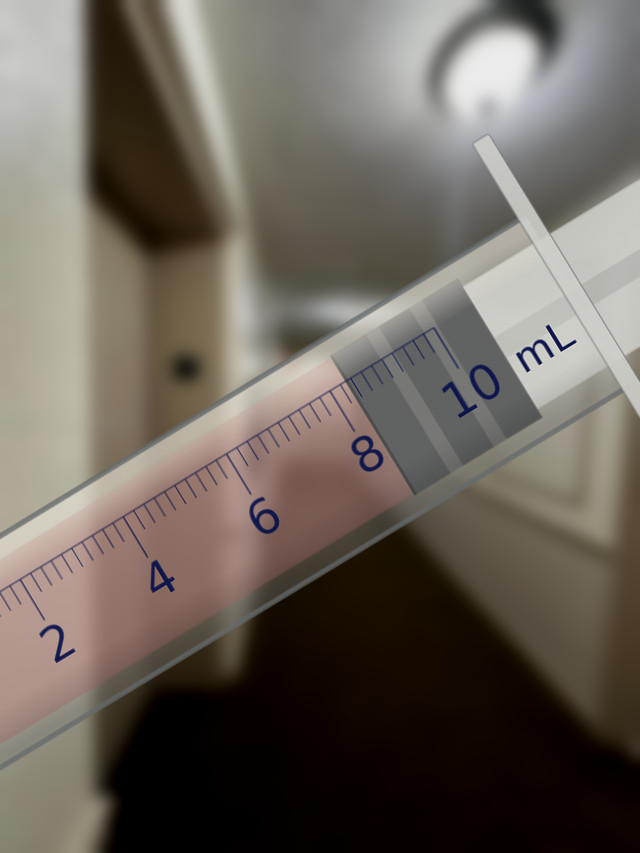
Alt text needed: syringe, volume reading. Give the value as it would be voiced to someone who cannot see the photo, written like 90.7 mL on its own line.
8.3 mL
